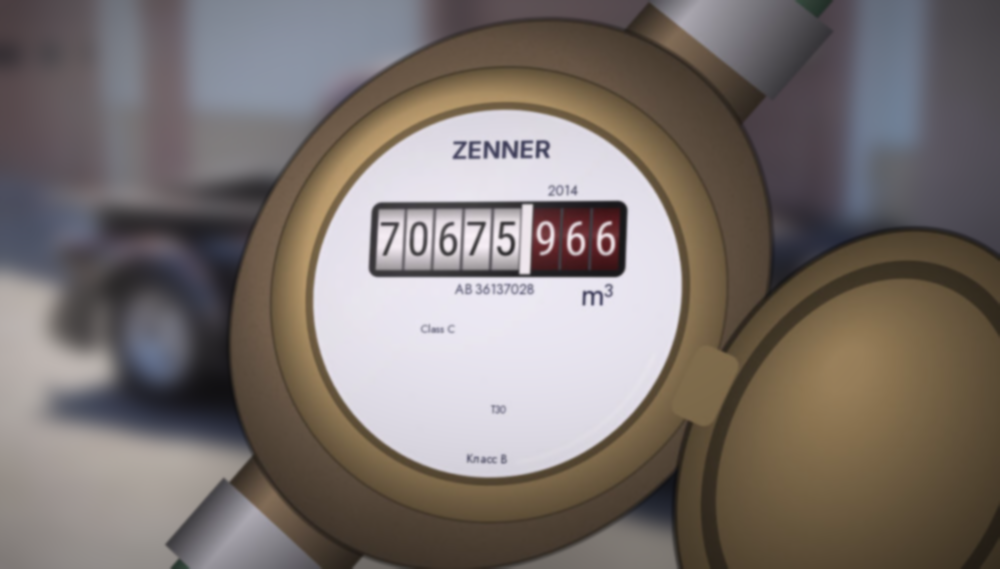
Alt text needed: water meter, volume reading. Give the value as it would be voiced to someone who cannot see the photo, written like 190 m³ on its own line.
70675.966 m³
